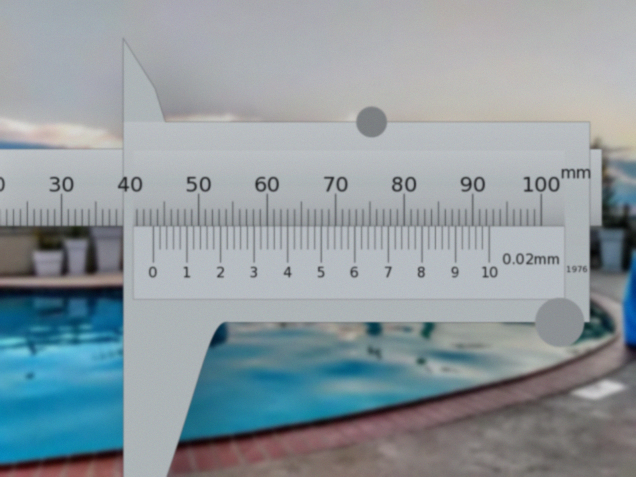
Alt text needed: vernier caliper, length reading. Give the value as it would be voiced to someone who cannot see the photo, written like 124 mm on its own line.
43.4 mm
